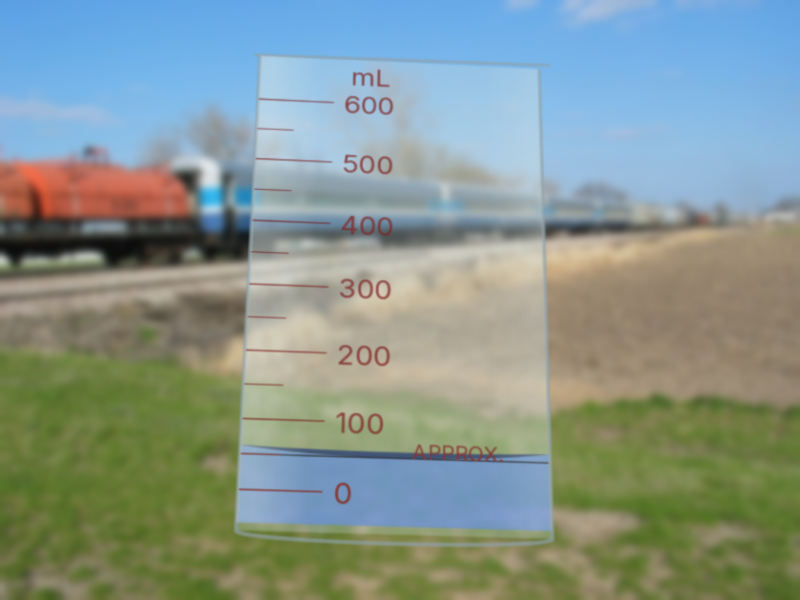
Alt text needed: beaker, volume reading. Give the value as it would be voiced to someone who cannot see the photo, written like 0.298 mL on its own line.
50 mL
